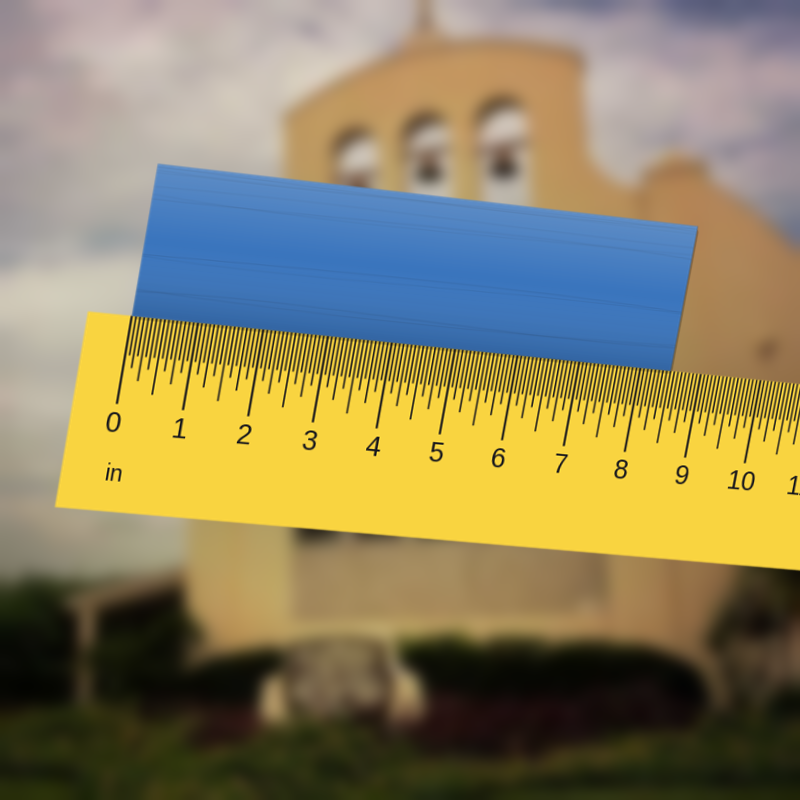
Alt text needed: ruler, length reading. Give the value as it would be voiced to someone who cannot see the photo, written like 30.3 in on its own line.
8.5 in
